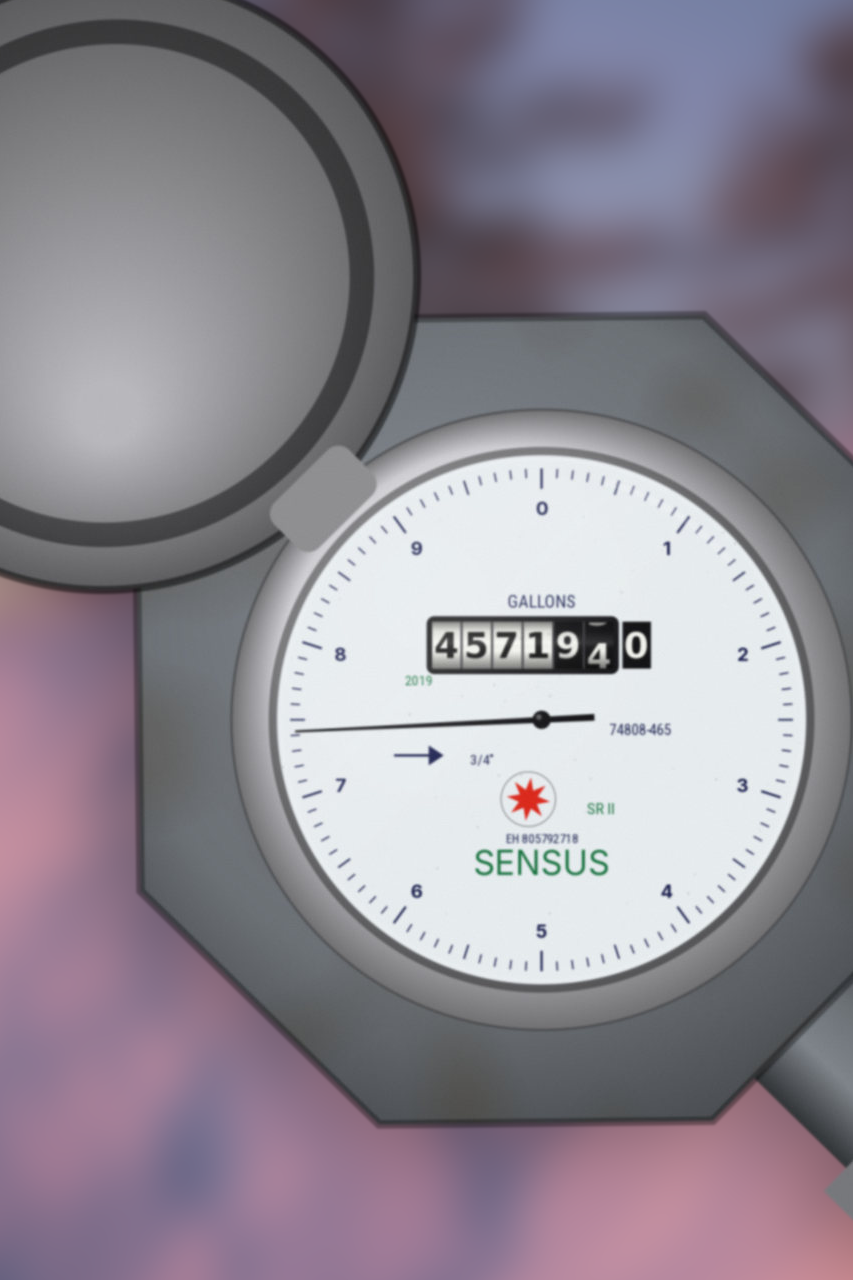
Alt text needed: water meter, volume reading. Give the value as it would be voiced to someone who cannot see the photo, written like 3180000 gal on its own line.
4571937.4 gal
